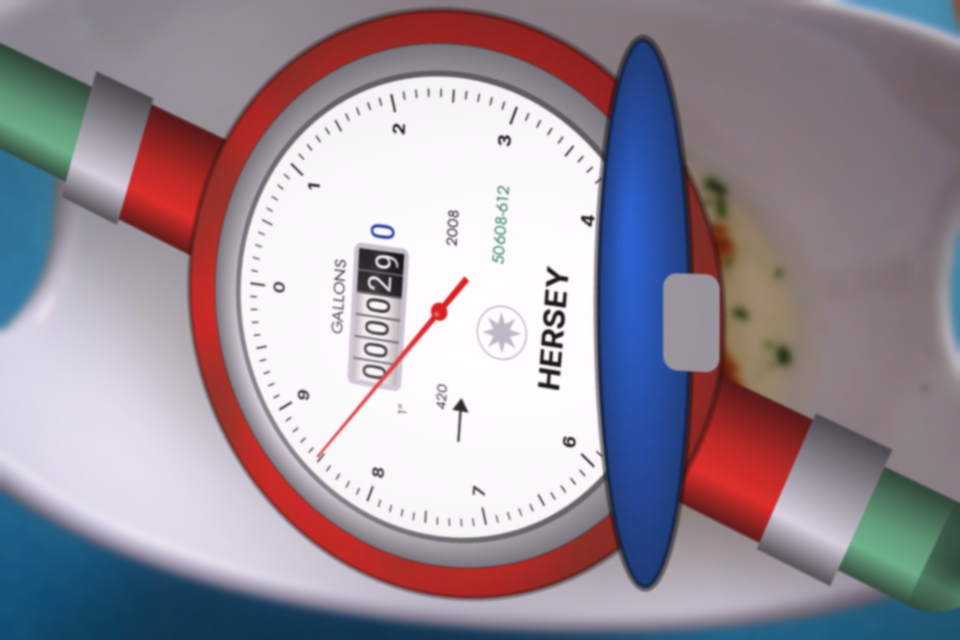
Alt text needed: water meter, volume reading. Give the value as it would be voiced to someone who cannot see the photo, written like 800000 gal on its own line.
288.5 gal
